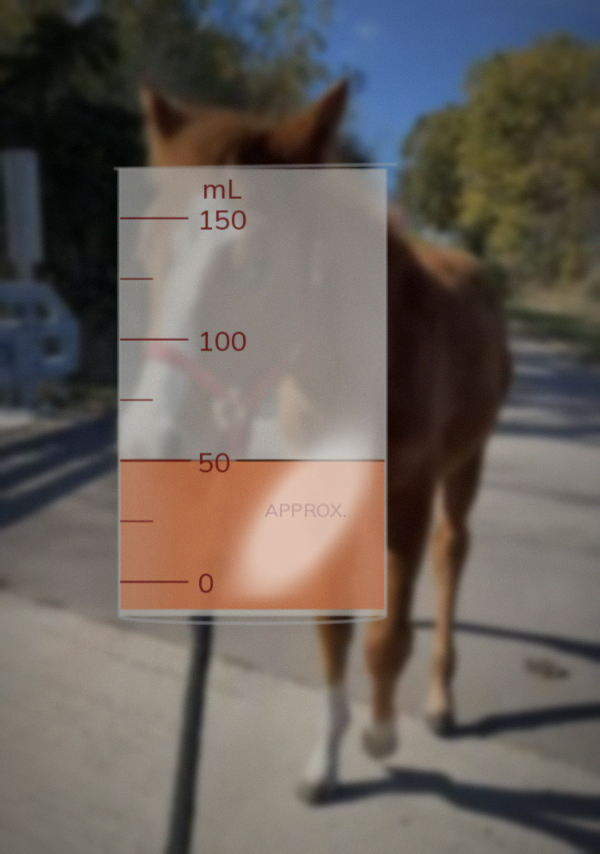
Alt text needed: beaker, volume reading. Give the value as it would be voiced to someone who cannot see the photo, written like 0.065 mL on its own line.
50 mL
